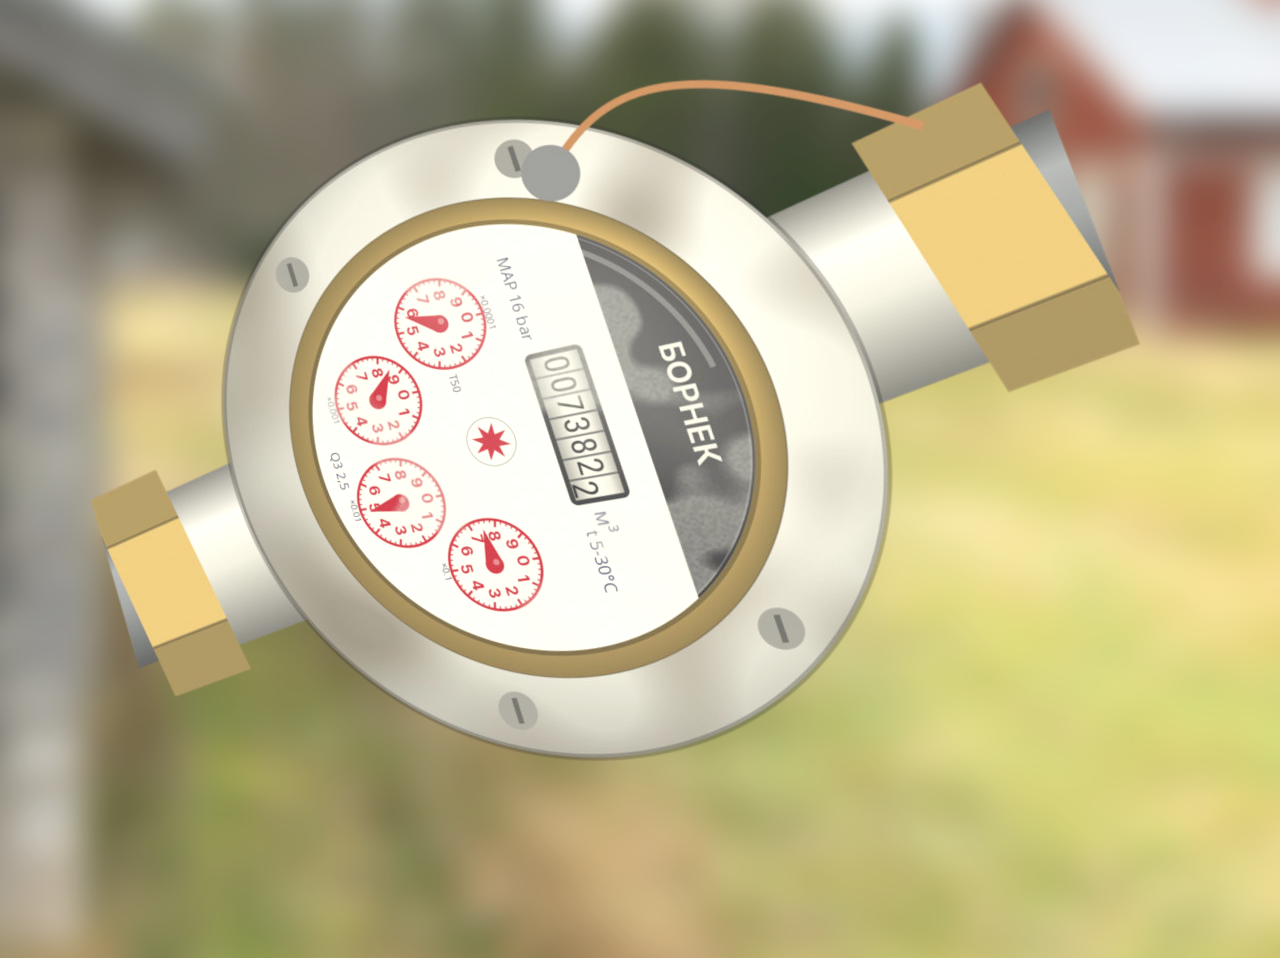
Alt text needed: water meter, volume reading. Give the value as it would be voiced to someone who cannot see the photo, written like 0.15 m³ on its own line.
73821.7485 m³
